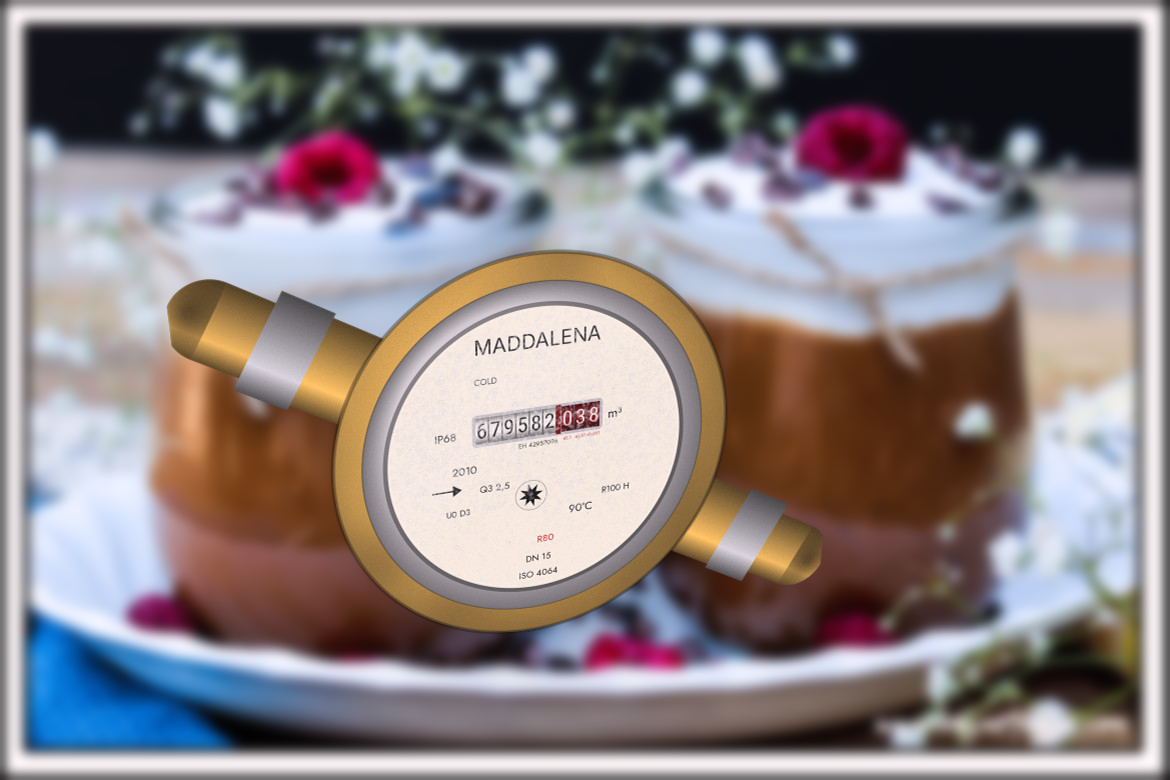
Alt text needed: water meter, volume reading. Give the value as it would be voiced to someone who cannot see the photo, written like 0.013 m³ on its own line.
679582.038 m³
